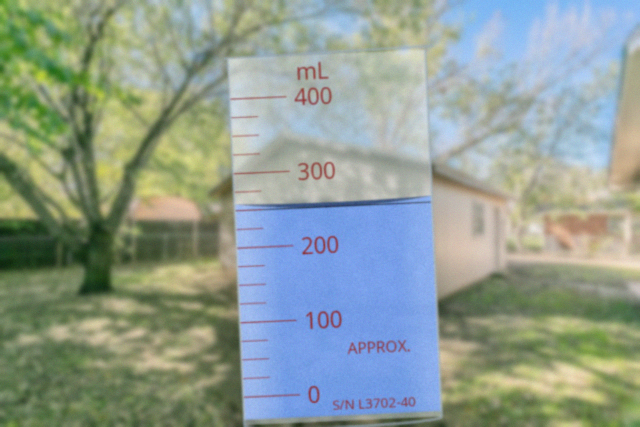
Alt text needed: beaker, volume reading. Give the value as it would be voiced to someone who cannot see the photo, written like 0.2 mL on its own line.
250 mL
